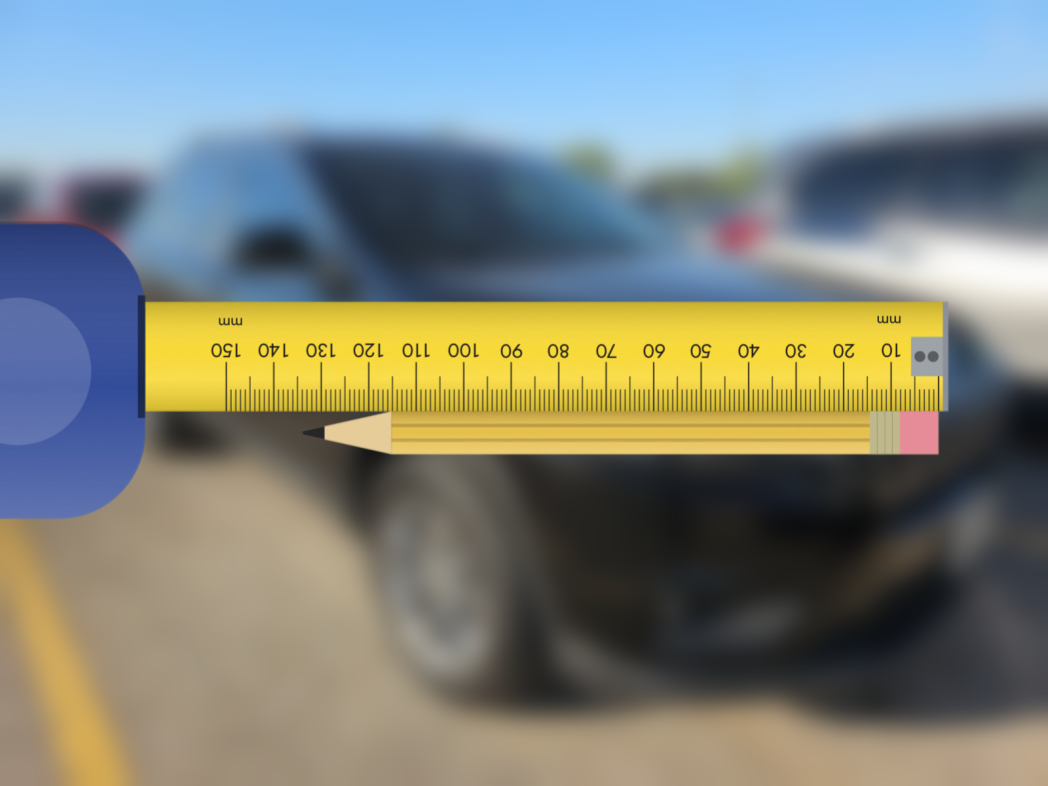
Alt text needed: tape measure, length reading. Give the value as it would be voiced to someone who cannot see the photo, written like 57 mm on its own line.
134 mm
